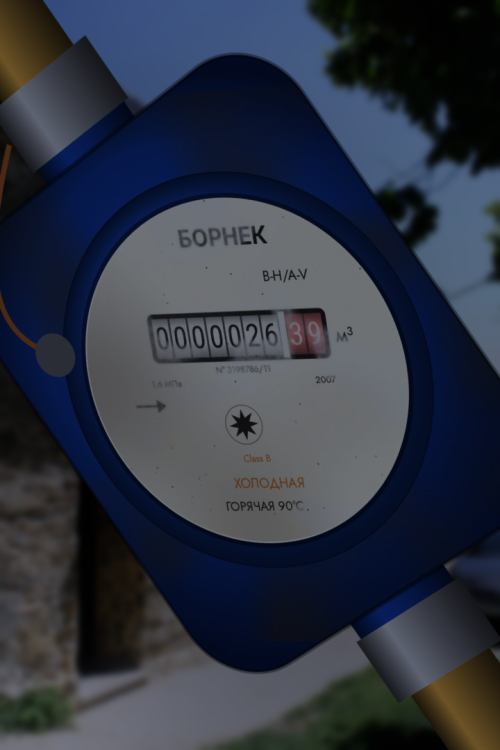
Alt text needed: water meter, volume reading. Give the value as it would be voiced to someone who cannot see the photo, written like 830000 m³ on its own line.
26.39 m³
